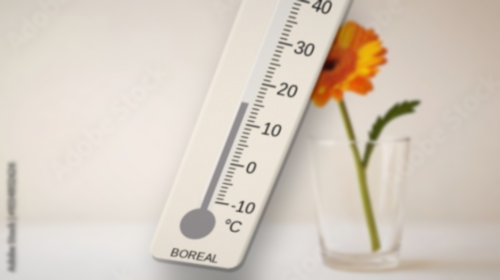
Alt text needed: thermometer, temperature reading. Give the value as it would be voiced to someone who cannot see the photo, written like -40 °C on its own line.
15 °C
